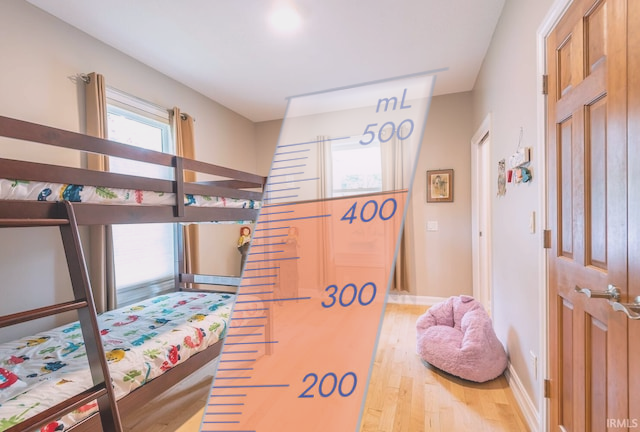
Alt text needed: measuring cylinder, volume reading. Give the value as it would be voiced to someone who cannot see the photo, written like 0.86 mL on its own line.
420 mL
